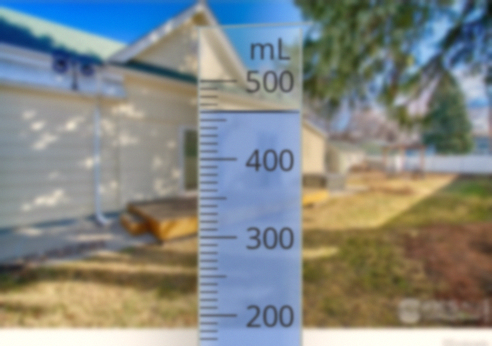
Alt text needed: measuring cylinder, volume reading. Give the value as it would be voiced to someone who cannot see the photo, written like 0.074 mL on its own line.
460 mL
